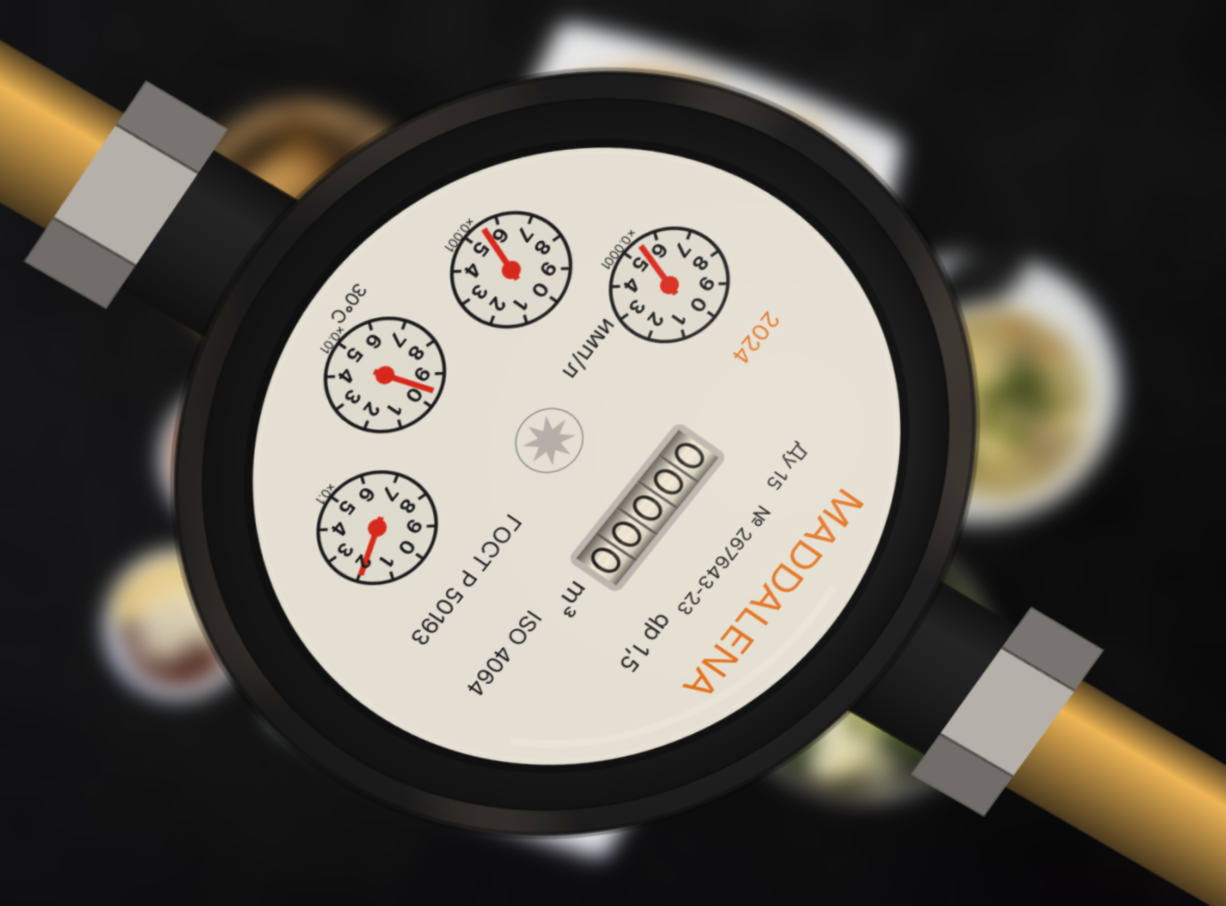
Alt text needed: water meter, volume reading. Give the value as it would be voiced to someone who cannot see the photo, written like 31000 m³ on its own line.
0.1955 m³
